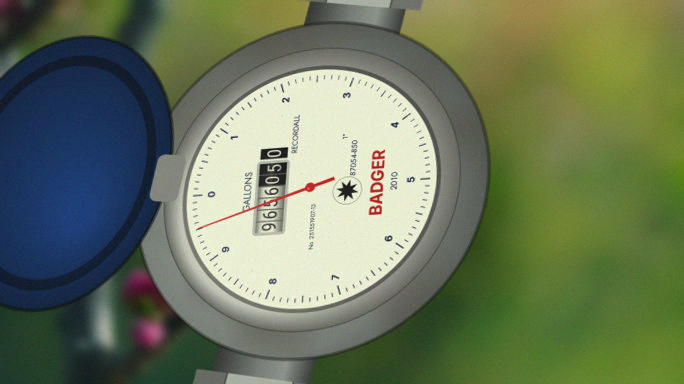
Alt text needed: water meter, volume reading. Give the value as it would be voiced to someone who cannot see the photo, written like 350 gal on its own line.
9656049.5 gal
